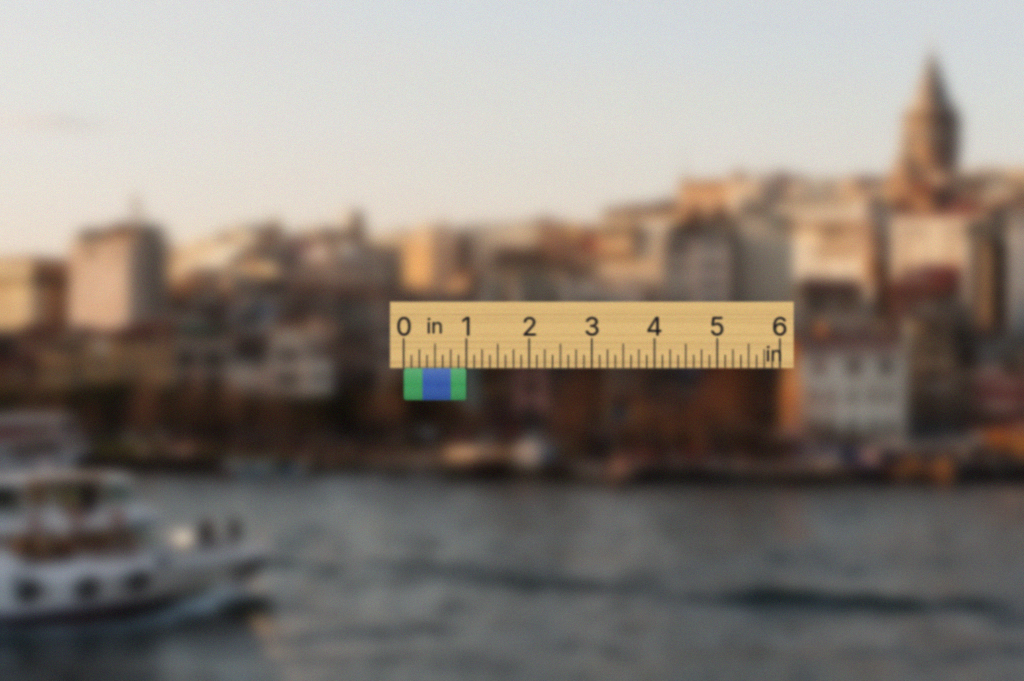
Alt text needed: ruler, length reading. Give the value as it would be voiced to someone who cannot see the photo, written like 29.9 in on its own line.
1 in
